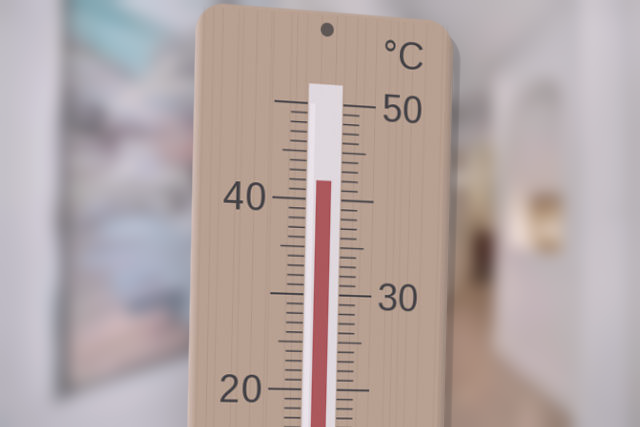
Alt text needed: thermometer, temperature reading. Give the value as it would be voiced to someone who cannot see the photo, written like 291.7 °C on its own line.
42 °C
